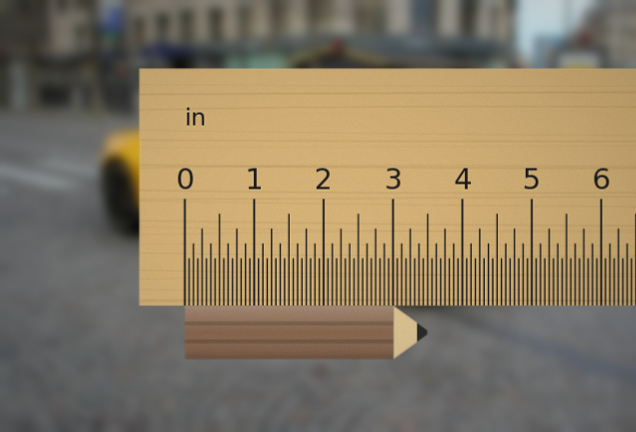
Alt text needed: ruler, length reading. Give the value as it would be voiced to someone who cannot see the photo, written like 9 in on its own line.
3.5 in
